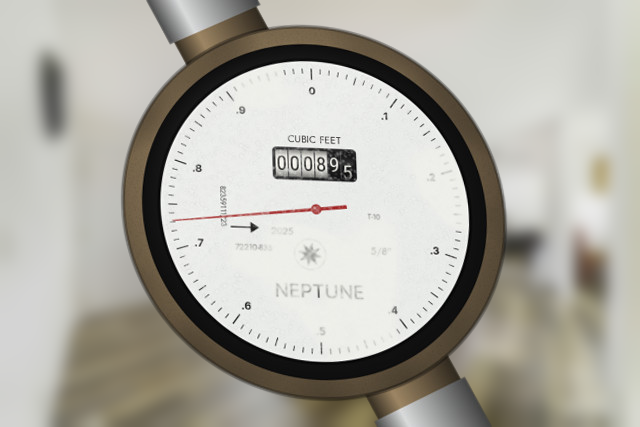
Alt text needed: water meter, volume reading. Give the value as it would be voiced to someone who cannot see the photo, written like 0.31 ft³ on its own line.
894.73 ft³
